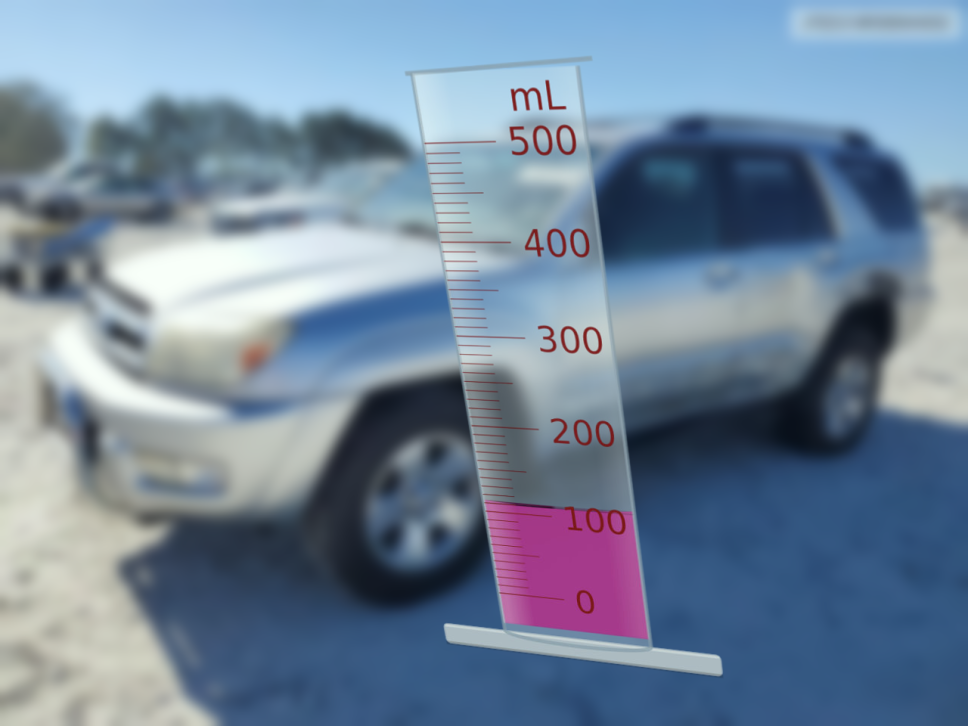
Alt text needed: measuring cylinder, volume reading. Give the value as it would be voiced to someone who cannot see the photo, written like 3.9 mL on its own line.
110 mL
